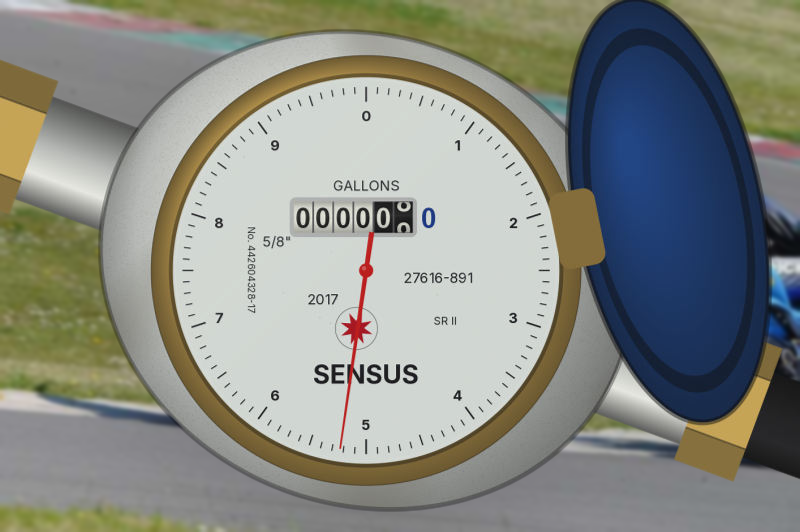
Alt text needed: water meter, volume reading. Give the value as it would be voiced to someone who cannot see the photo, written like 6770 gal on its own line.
85.2 gal
